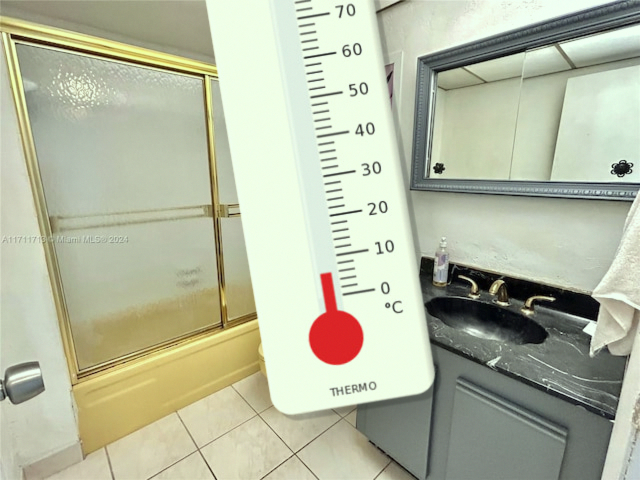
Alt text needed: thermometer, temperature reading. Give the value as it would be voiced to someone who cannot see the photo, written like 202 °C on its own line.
6 °C
